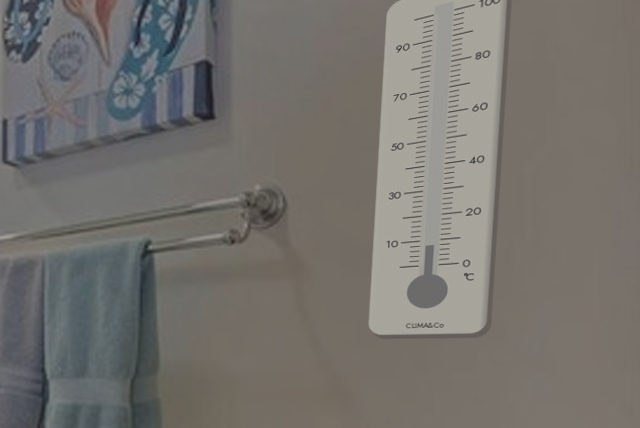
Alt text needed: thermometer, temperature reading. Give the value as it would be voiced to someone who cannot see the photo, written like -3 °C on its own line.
8 °C
